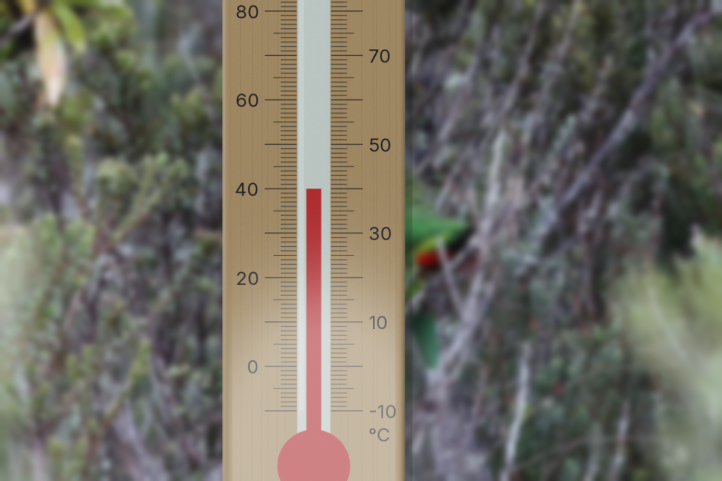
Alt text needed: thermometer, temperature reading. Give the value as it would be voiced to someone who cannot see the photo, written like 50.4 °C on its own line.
40 °C
